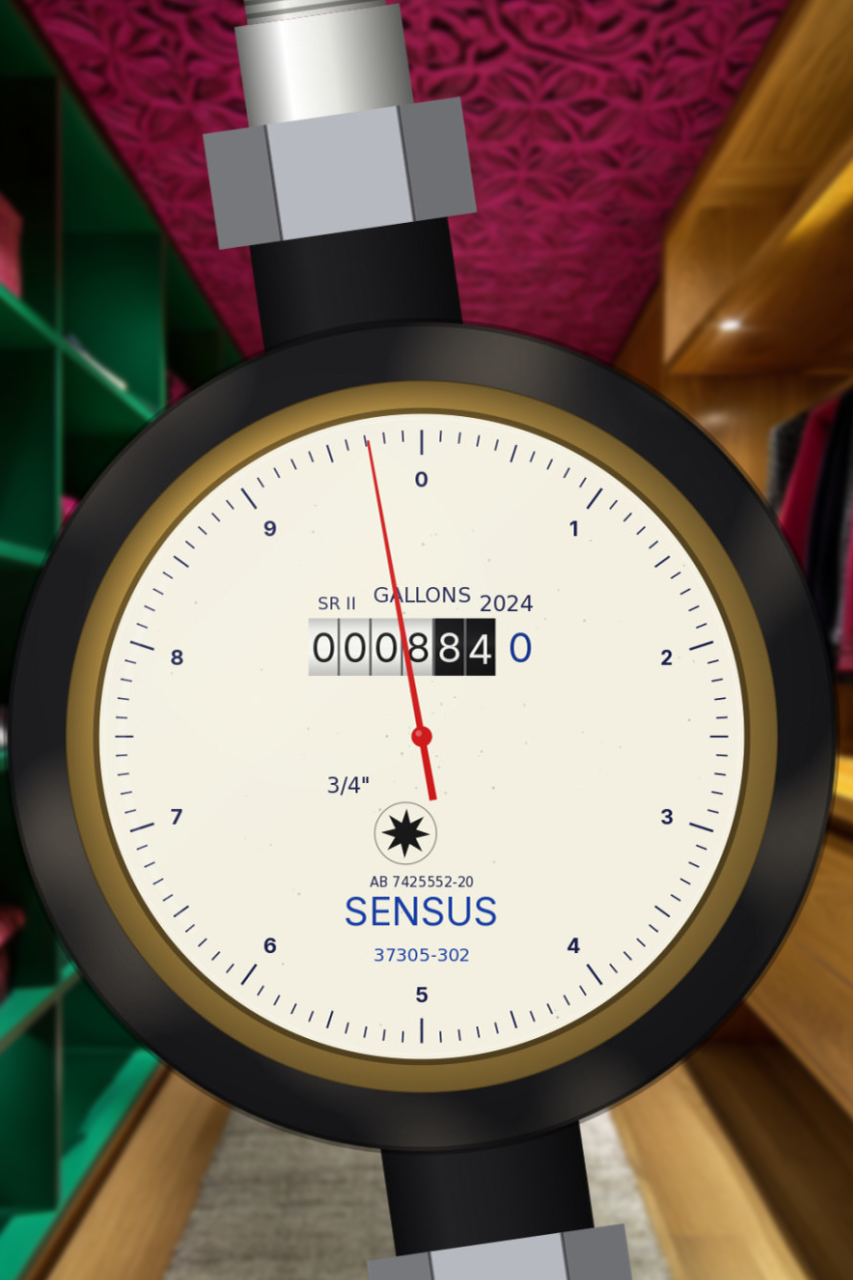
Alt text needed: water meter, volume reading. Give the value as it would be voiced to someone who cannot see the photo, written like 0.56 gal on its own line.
8839.7 gal
